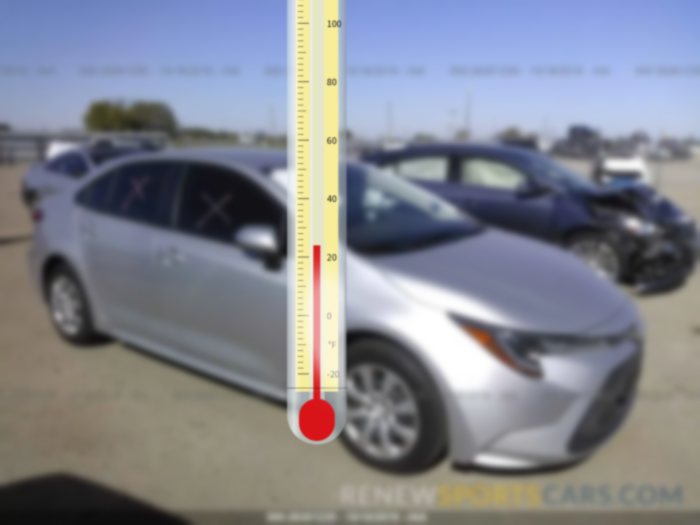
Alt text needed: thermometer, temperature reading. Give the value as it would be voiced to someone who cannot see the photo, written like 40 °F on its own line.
24 °F
